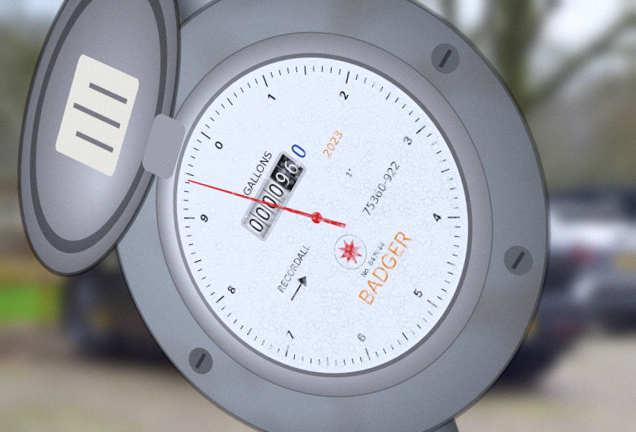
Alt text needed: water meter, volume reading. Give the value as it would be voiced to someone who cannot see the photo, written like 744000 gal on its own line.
959.4 gal
